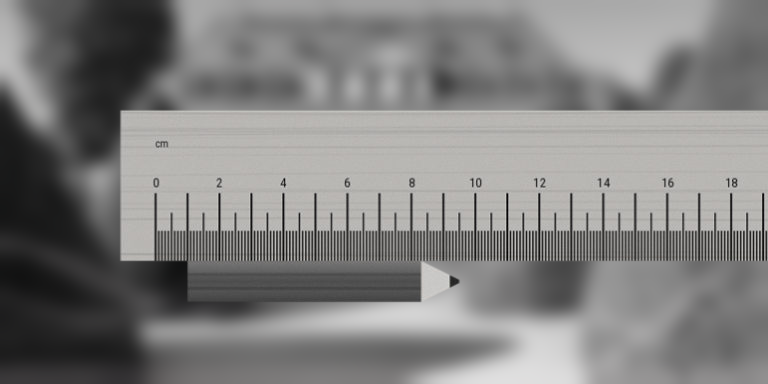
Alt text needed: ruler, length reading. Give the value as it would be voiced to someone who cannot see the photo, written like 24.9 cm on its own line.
8.5 cm
